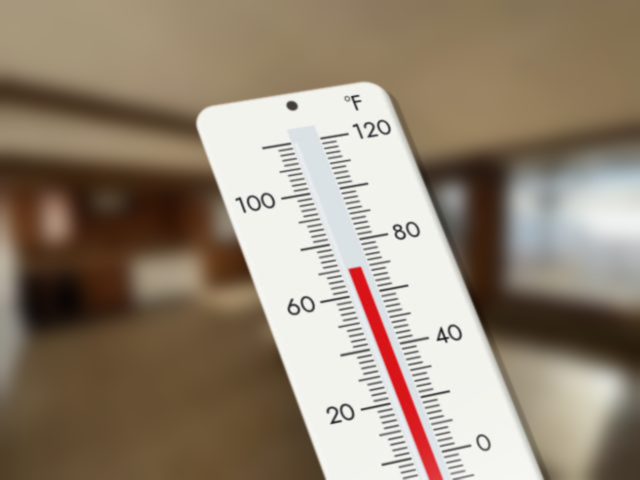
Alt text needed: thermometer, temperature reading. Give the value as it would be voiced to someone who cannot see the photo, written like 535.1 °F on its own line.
70 °F
